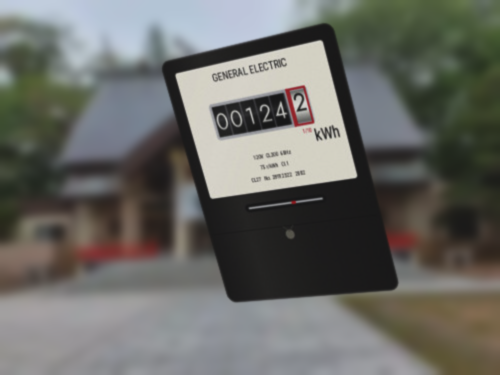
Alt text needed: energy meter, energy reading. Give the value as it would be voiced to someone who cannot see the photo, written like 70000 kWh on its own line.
124.2 kWh
